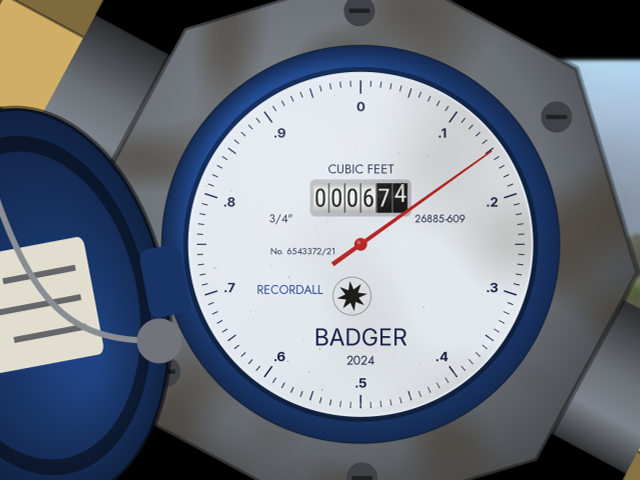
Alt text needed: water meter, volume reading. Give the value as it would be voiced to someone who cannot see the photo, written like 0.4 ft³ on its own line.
674.15 ft³
